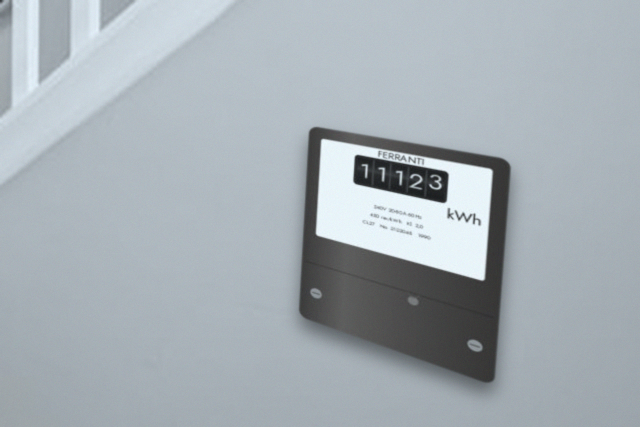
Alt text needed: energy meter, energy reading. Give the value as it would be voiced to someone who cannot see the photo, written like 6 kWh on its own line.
11123 kWh
